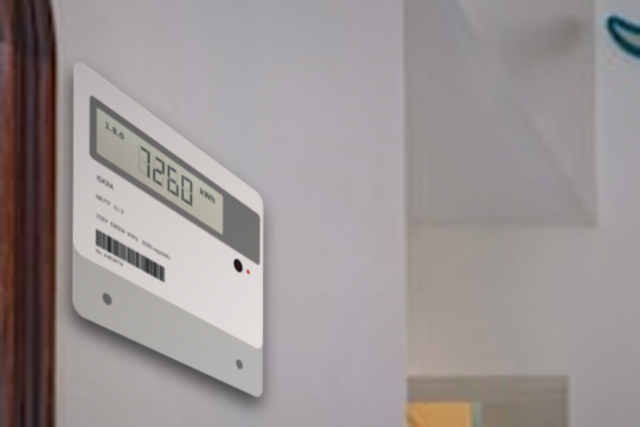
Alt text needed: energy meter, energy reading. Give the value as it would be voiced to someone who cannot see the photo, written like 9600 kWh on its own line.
7260 kWh
